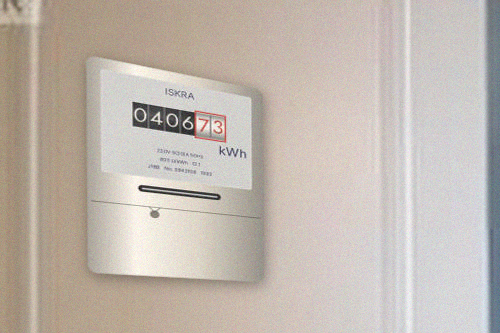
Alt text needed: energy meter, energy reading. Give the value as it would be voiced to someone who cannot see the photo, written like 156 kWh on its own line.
406.73 kWh
